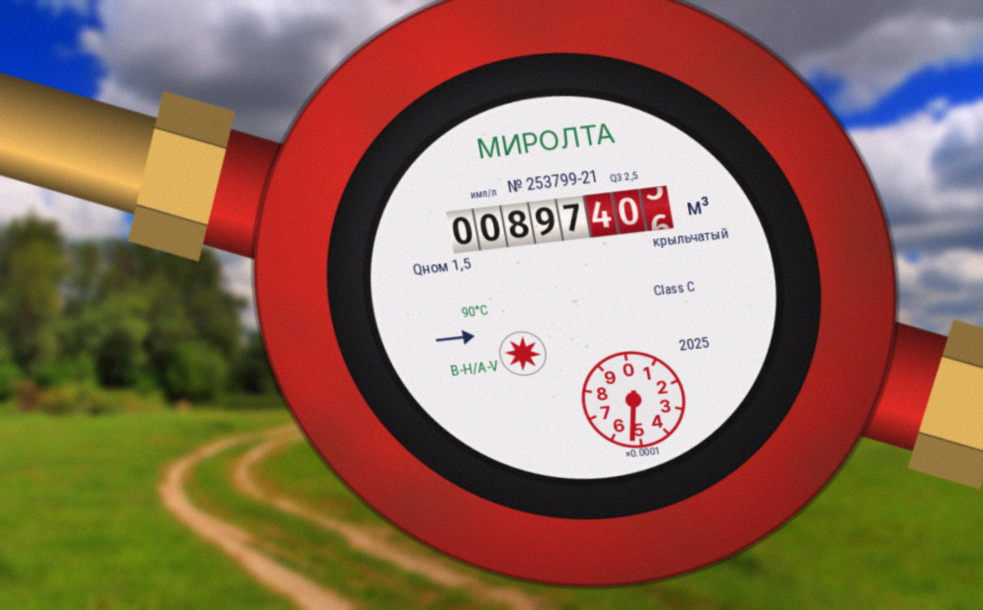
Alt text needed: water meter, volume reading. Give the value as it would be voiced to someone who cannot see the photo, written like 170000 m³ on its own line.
897.4055 m³
